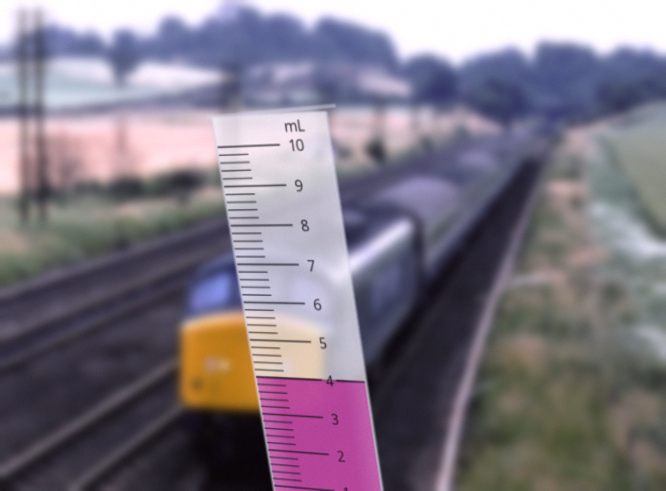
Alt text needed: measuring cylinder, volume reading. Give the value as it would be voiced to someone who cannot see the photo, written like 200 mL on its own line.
4 mL
